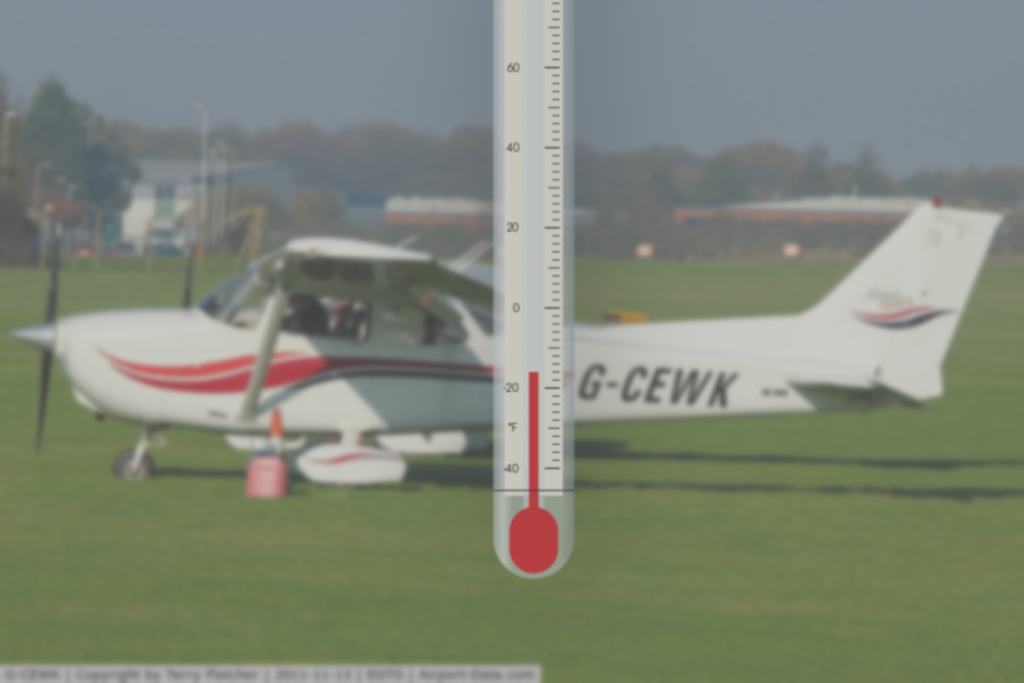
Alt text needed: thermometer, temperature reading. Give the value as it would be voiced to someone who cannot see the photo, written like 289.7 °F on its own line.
-16 °F
